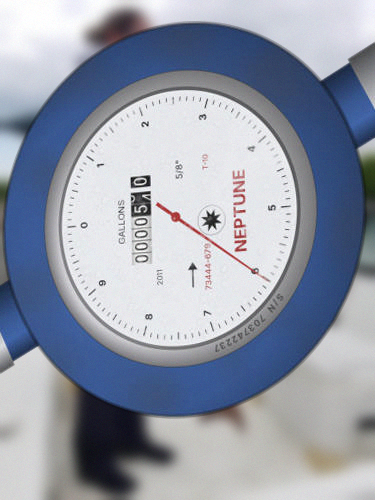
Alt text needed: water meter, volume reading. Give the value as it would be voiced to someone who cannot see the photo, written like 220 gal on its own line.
536.0 gal
